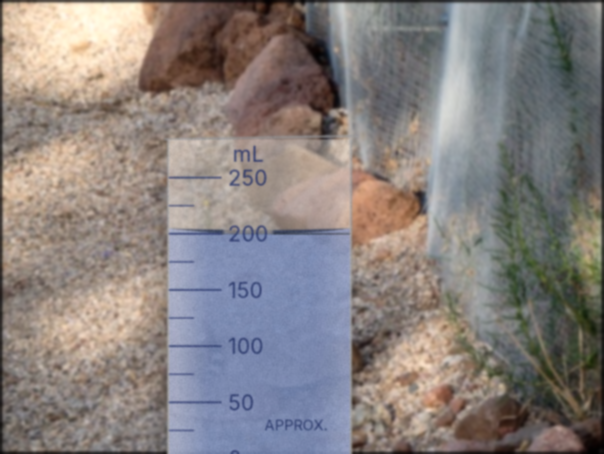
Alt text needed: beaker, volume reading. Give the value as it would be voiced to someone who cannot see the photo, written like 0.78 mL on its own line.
200 mL
